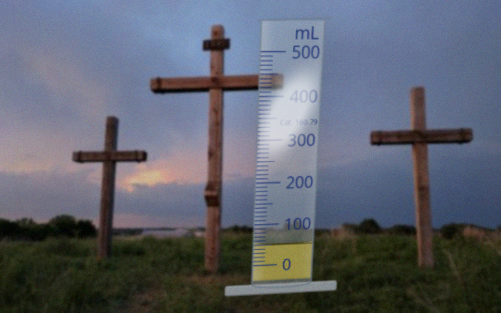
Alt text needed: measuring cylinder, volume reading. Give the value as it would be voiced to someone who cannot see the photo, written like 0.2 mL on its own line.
50 mL
